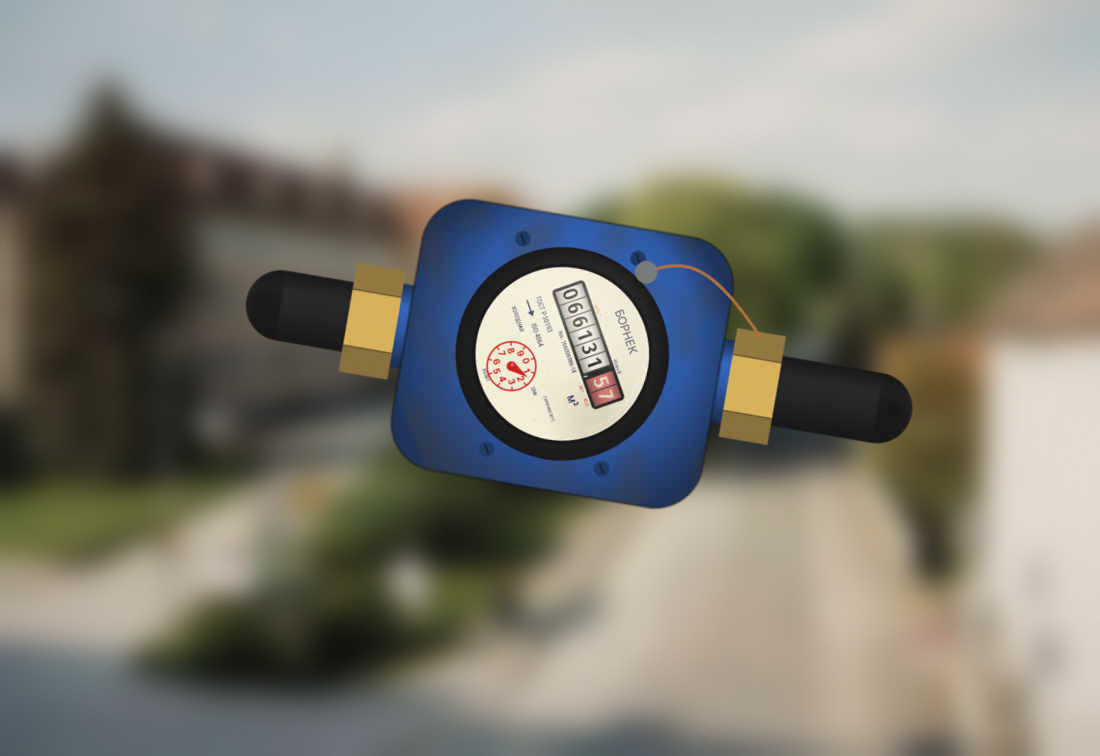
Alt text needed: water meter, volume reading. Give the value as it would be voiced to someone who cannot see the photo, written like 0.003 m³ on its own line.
66131.571 m³
